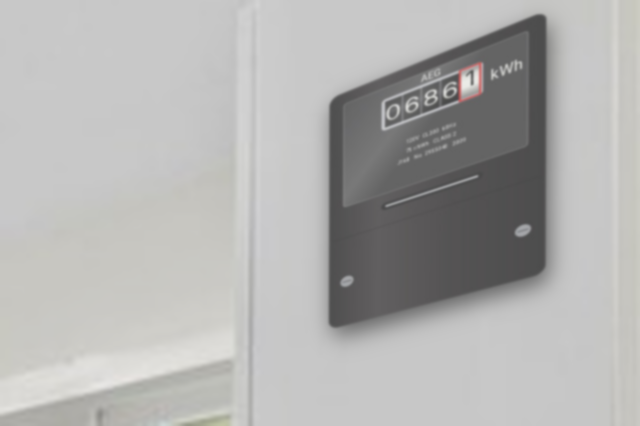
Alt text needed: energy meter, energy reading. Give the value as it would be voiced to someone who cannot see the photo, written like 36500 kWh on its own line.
686.1 kWh
